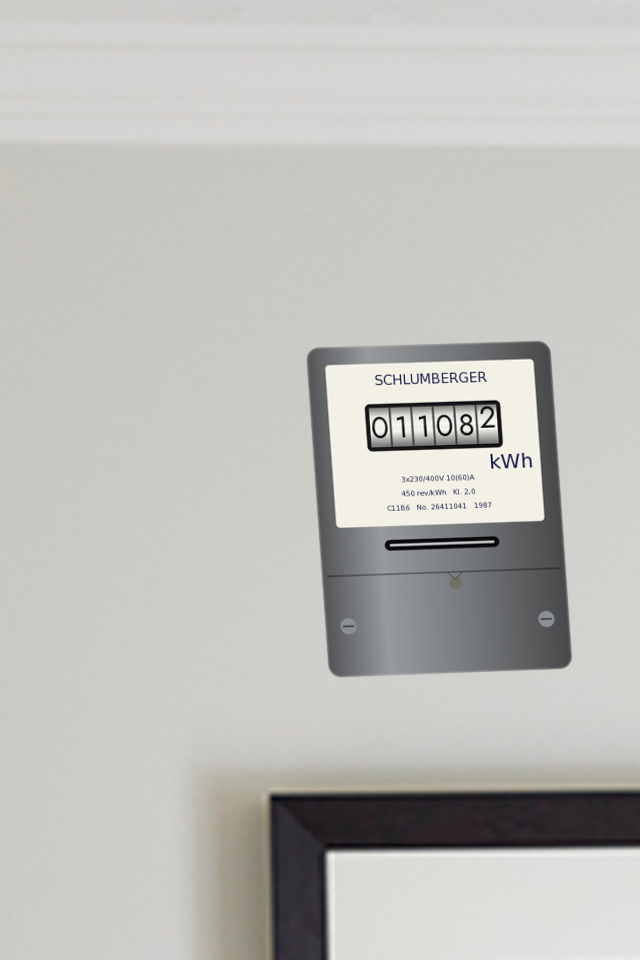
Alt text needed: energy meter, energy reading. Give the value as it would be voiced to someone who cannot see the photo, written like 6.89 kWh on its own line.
11082 kWh
